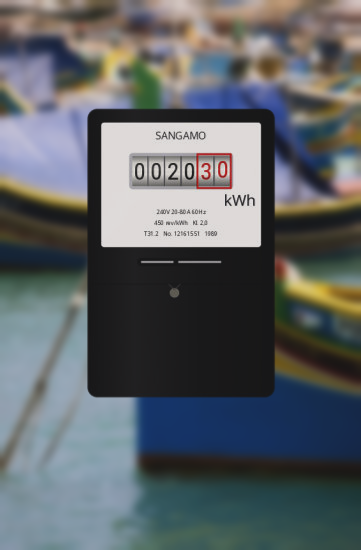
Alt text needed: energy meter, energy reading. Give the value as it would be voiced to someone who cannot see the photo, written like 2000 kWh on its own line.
20.30 kWh
